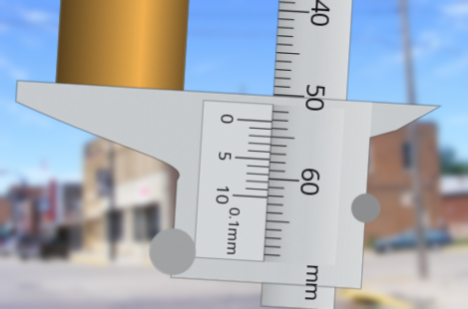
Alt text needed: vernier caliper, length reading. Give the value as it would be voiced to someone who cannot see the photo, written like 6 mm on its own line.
53.2 mm
